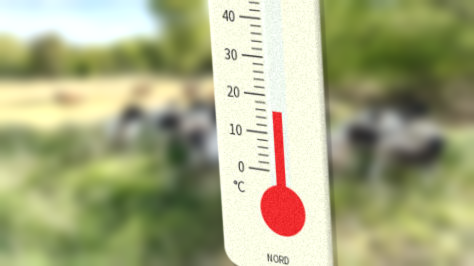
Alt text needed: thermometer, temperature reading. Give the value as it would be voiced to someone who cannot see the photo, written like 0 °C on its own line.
16 °C
